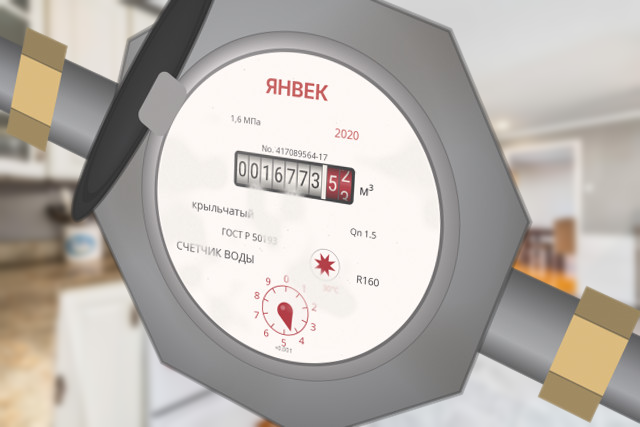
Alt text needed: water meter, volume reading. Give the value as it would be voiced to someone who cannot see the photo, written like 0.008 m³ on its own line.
16773.524 m³
